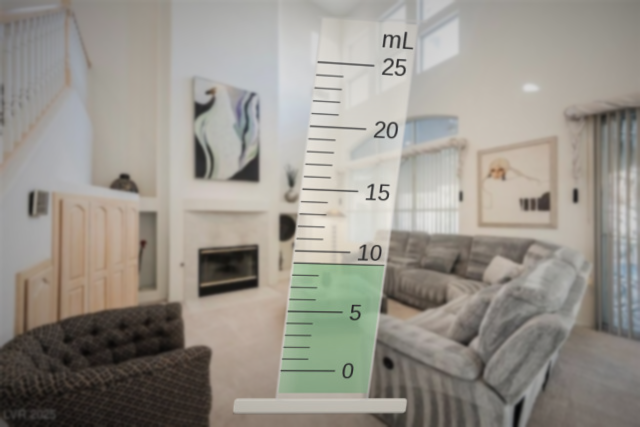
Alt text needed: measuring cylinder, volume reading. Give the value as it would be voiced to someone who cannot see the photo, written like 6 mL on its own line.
9 mL
